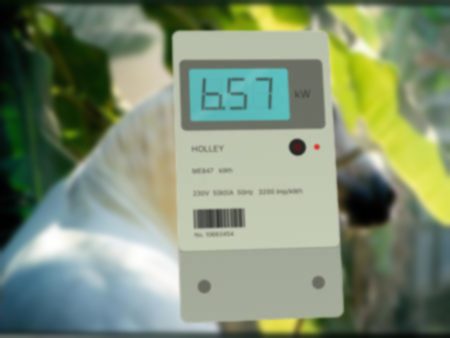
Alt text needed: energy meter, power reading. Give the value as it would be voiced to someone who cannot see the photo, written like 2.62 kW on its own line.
6.57 kW
